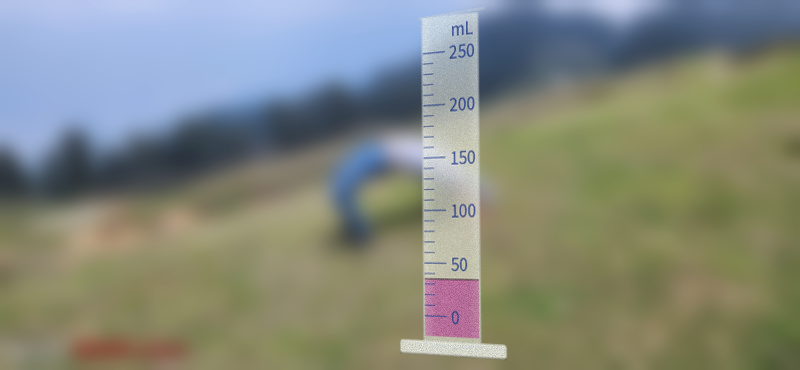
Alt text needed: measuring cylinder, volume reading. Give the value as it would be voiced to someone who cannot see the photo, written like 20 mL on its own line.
35 mL
